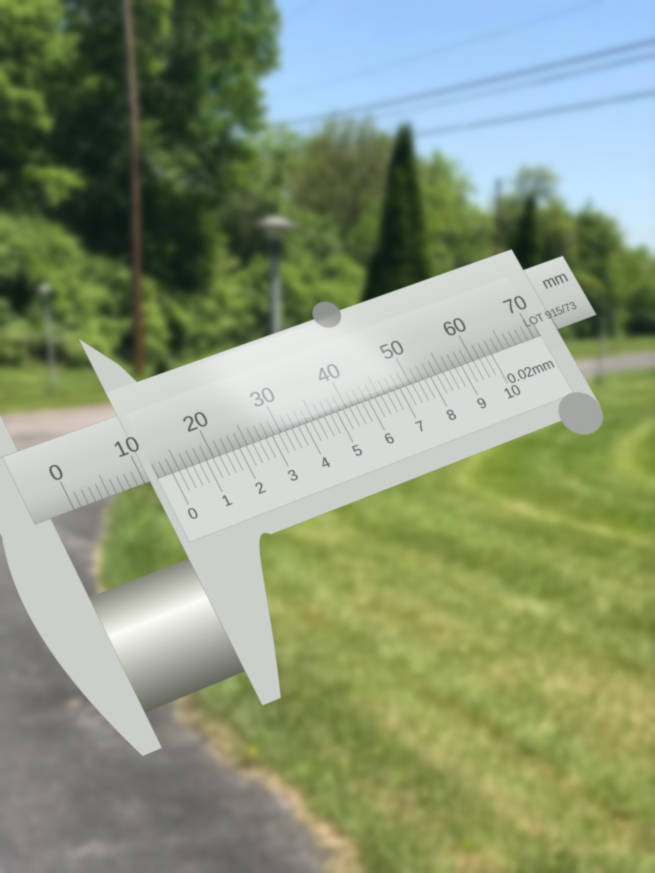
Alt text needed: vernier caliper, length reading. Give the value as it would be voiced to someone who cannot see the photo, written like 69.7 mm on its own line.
14.0 mm
